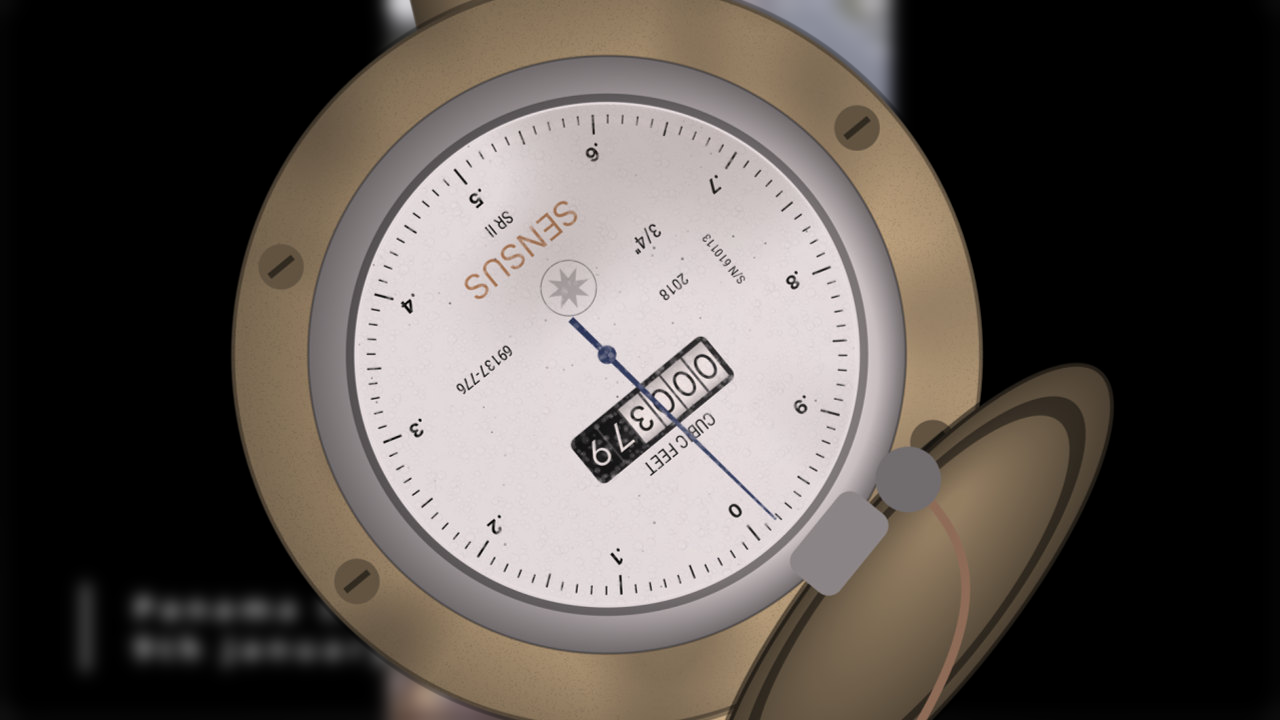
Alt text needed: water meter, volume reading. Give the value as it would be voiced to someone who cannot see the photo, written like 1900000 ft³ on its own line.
378.98 ft³
